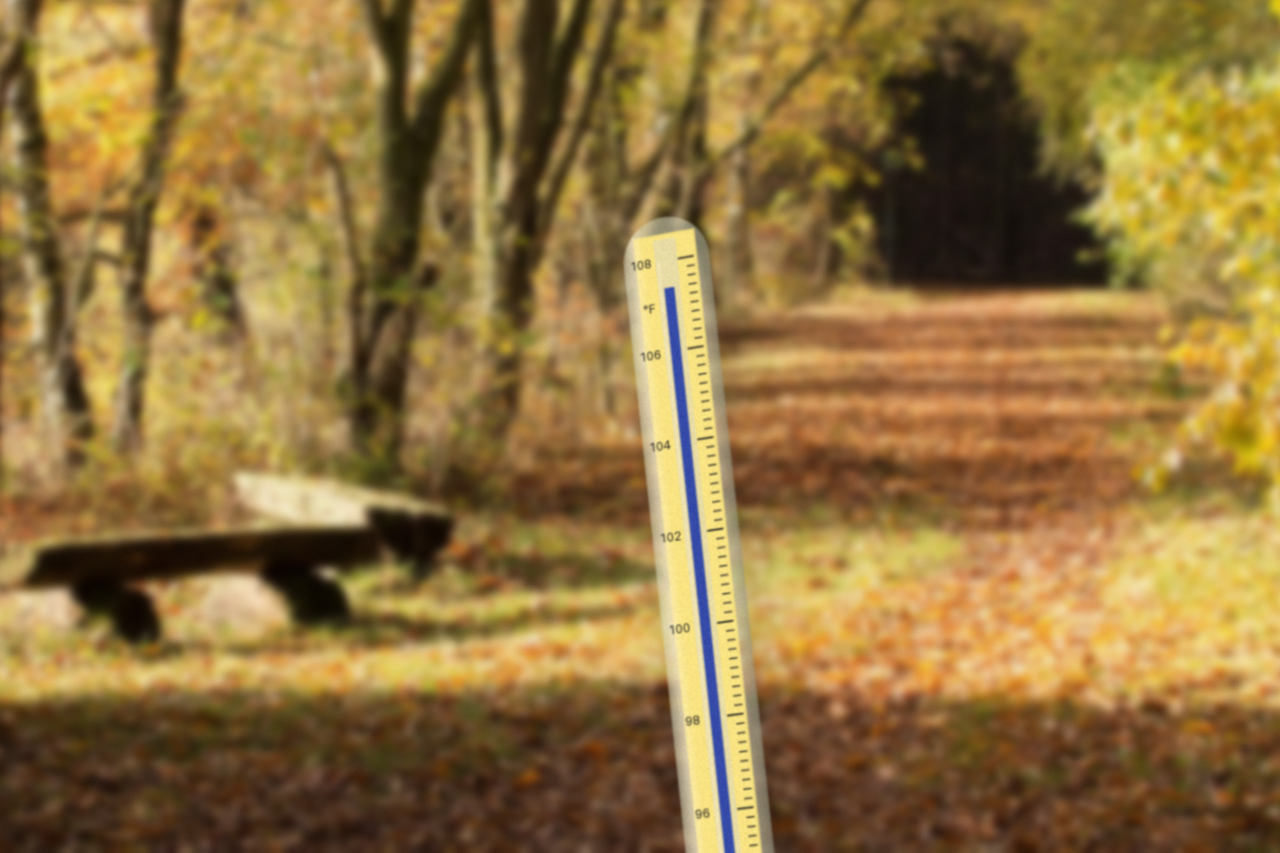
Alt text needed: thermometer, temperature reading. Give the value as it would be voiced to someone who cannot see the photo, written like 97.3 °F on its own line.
107.4 °F
